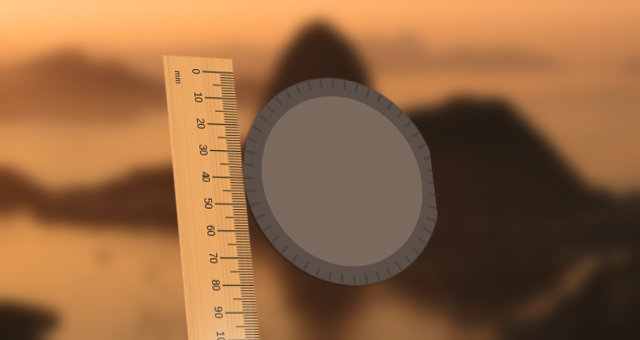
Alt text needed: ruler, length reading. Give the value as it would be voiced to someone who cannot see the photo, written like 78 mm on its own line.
80 mm
